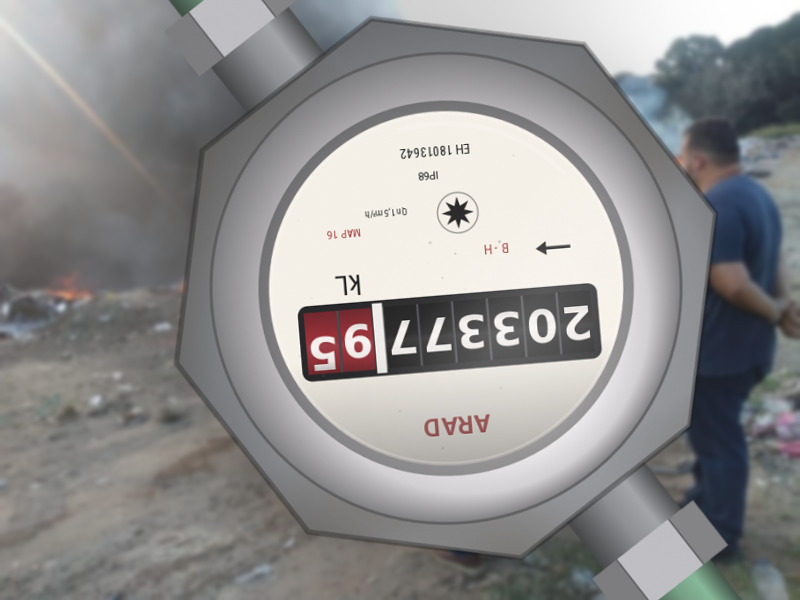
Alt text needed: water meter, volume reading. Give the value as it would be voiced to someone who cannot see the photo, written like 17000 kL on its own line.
203377.95 kL
